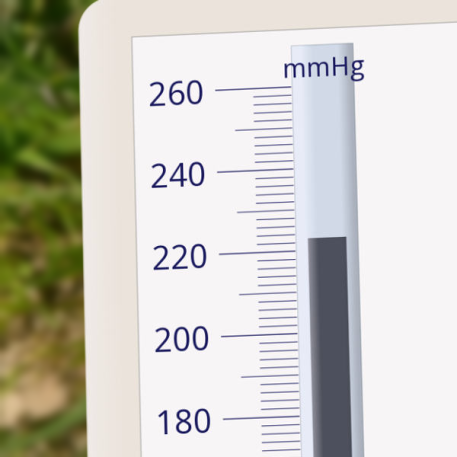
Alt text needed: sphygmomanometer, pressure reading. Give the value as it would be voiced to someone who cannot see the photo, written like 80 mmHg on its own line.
223 mmHg
